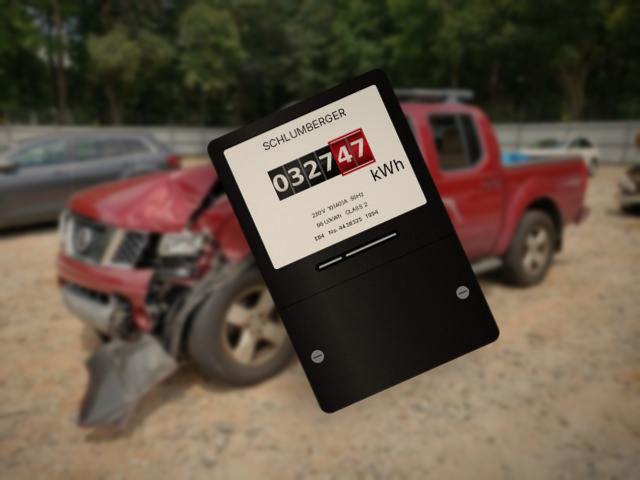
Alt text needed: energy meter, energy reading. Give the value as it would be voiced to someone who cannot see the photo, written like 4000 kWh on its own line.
327.47 kWh
